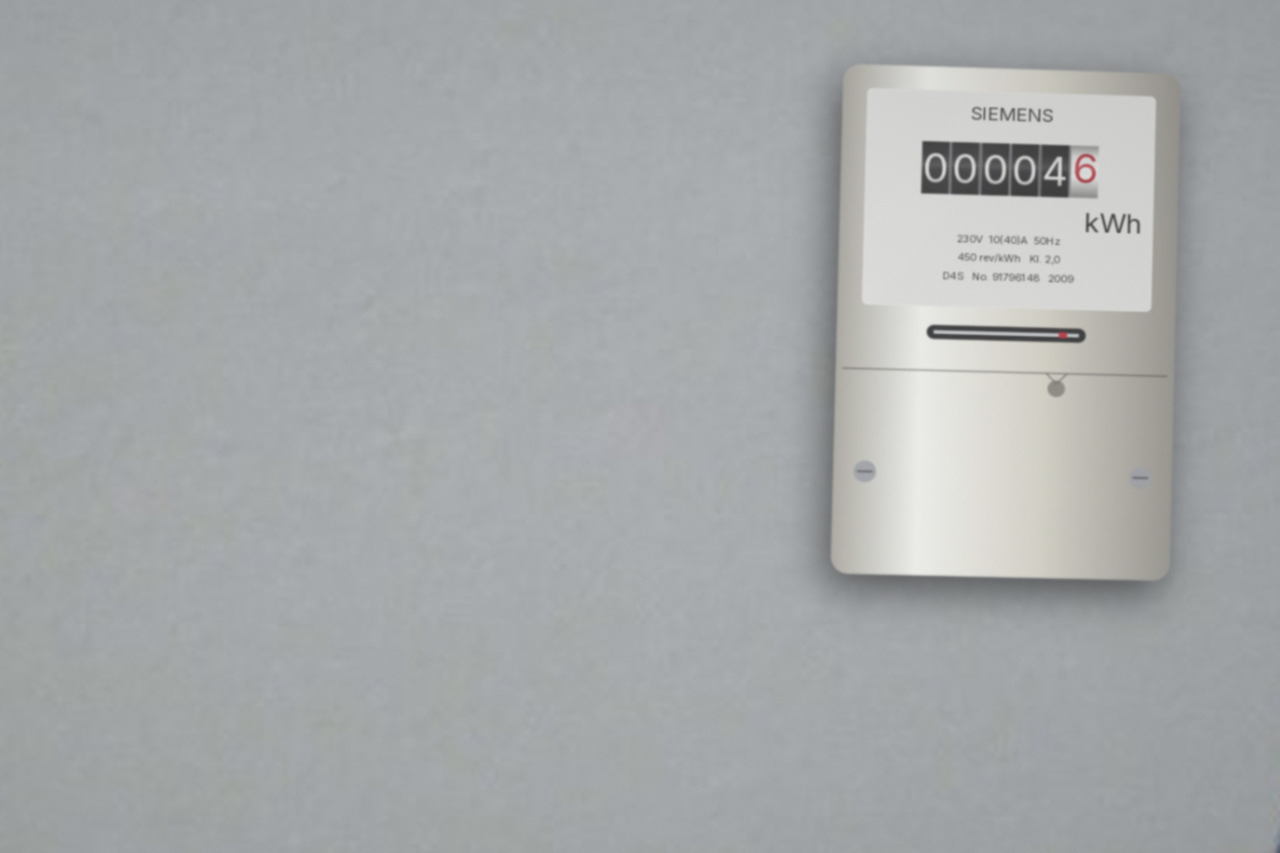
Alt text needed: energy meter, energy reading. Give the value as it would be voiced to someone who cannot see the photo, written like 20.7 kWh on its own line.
4.6 kWh
